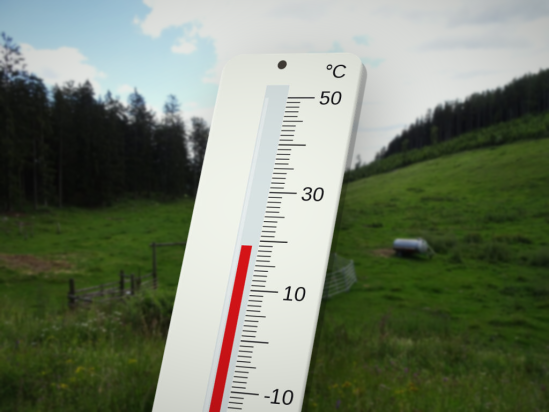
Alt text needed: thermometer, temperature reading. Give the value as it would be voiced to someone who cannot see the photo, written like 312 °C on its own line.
19 °C
